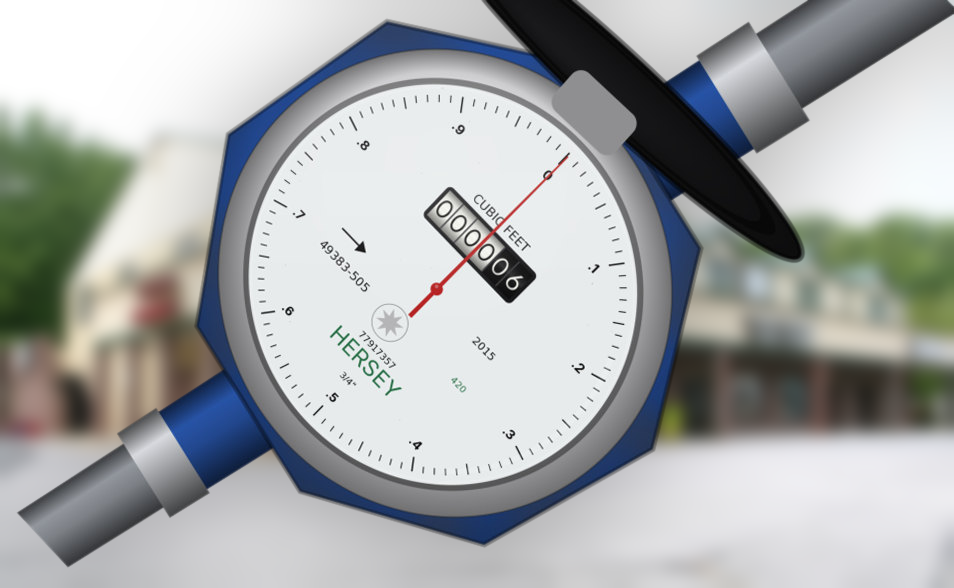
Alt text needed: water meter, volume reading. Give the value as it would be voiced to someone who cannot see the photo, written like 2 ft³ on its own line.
6.00 ft³
